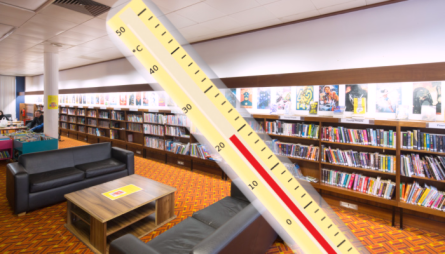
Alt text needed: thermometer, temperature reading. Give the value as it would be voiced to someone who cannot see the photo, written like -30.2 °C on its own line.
20 °C
